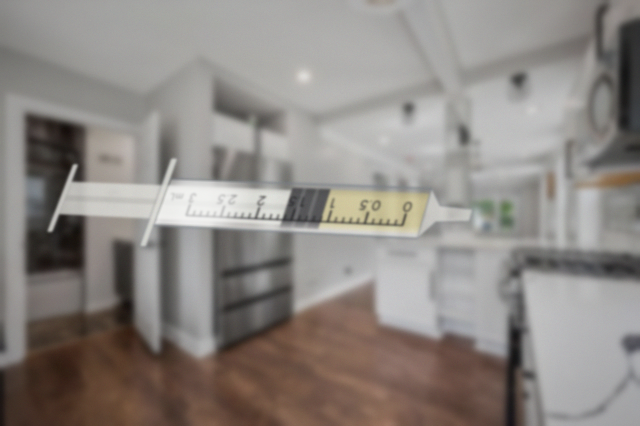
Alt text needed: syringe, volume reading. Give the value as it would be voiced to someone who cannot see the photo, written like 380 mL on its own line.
1.1 mL
